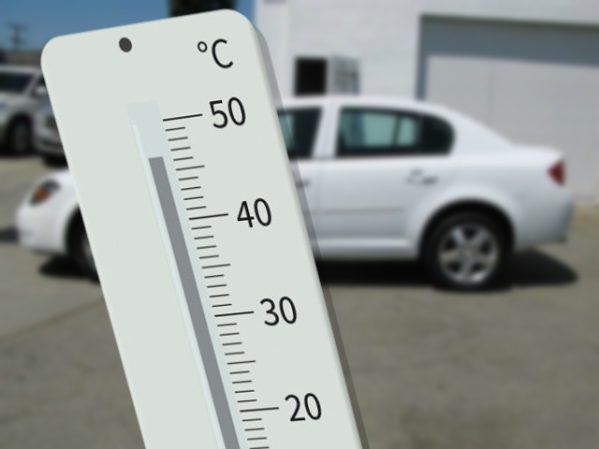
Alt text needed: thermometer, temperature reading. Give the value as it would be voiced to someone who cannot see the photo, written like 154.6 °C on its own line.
46.5 °C
